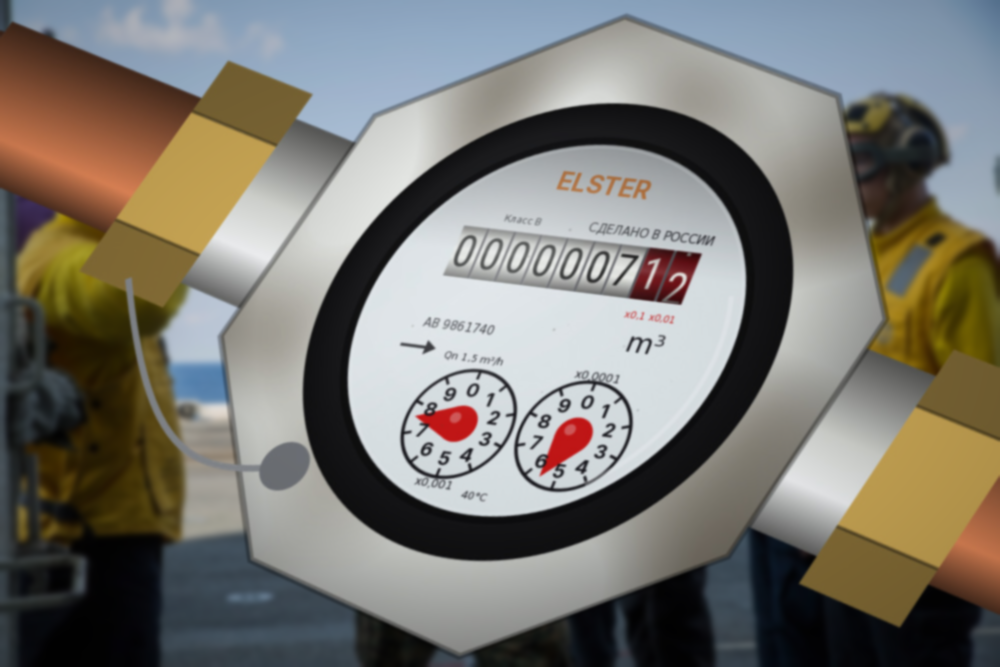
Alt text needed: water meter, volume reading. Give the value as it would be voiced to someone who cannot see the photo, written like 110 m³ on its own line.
7.1175 m³
